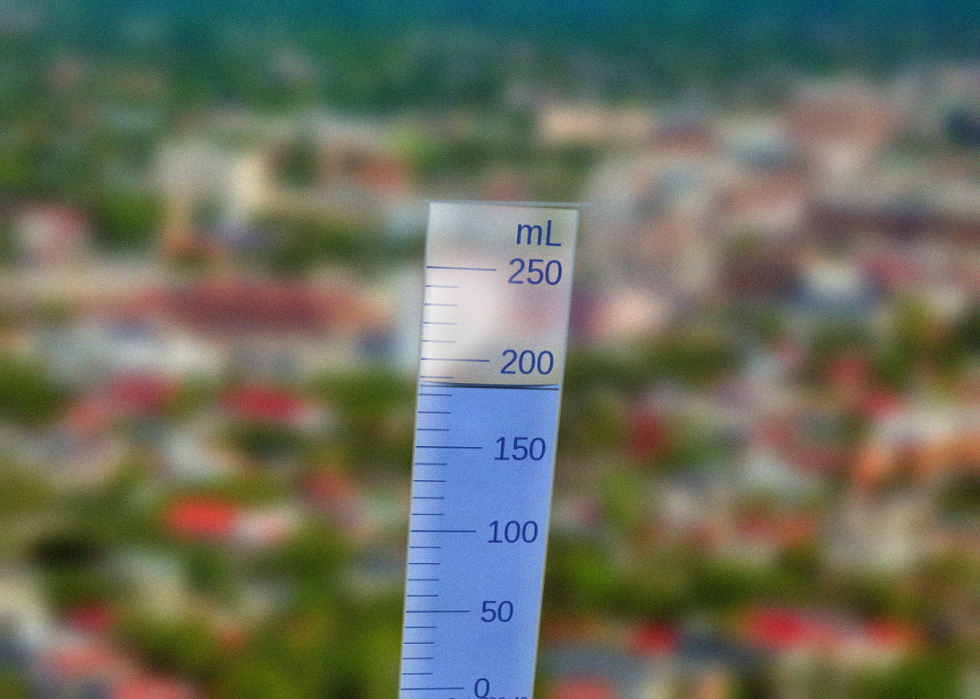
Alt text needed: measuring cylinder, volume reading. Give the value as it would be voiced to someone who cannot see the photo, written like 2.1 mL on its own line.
185 mL
